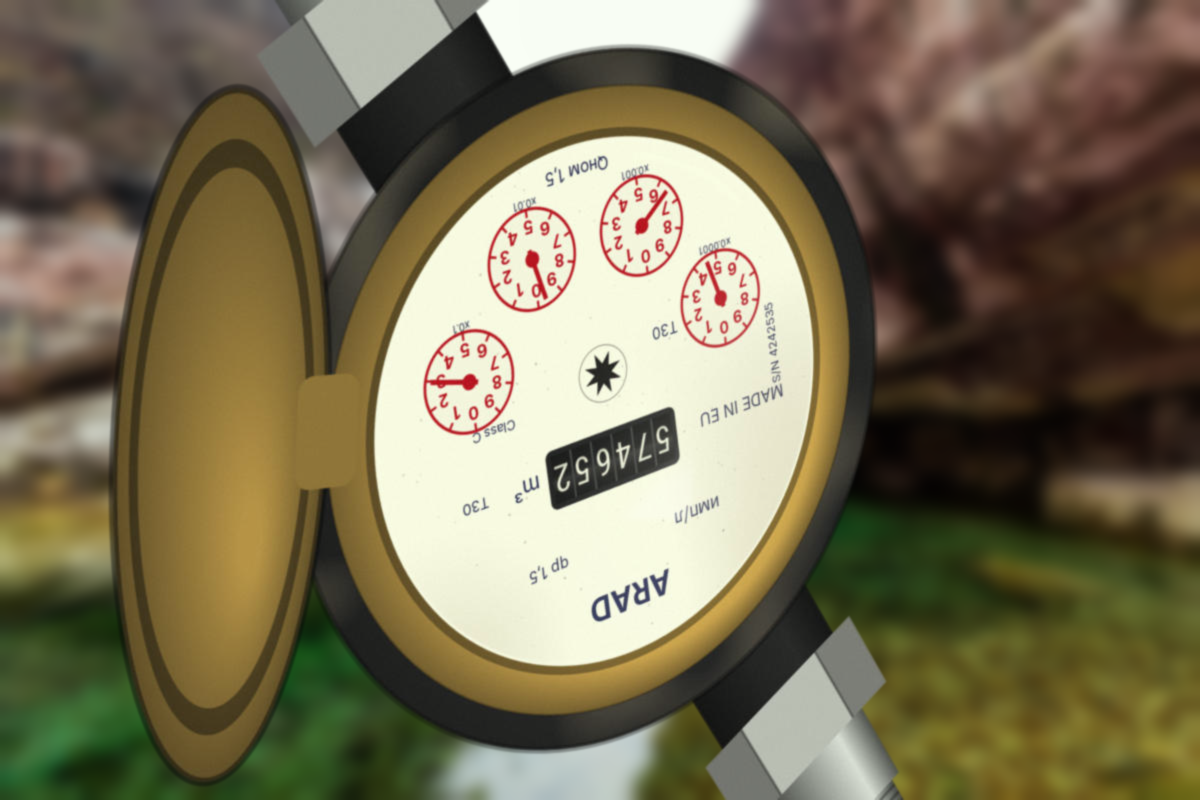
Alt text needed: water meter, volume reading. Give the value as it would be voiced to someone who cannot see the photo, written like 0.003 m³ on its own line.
574652.2964 m³
